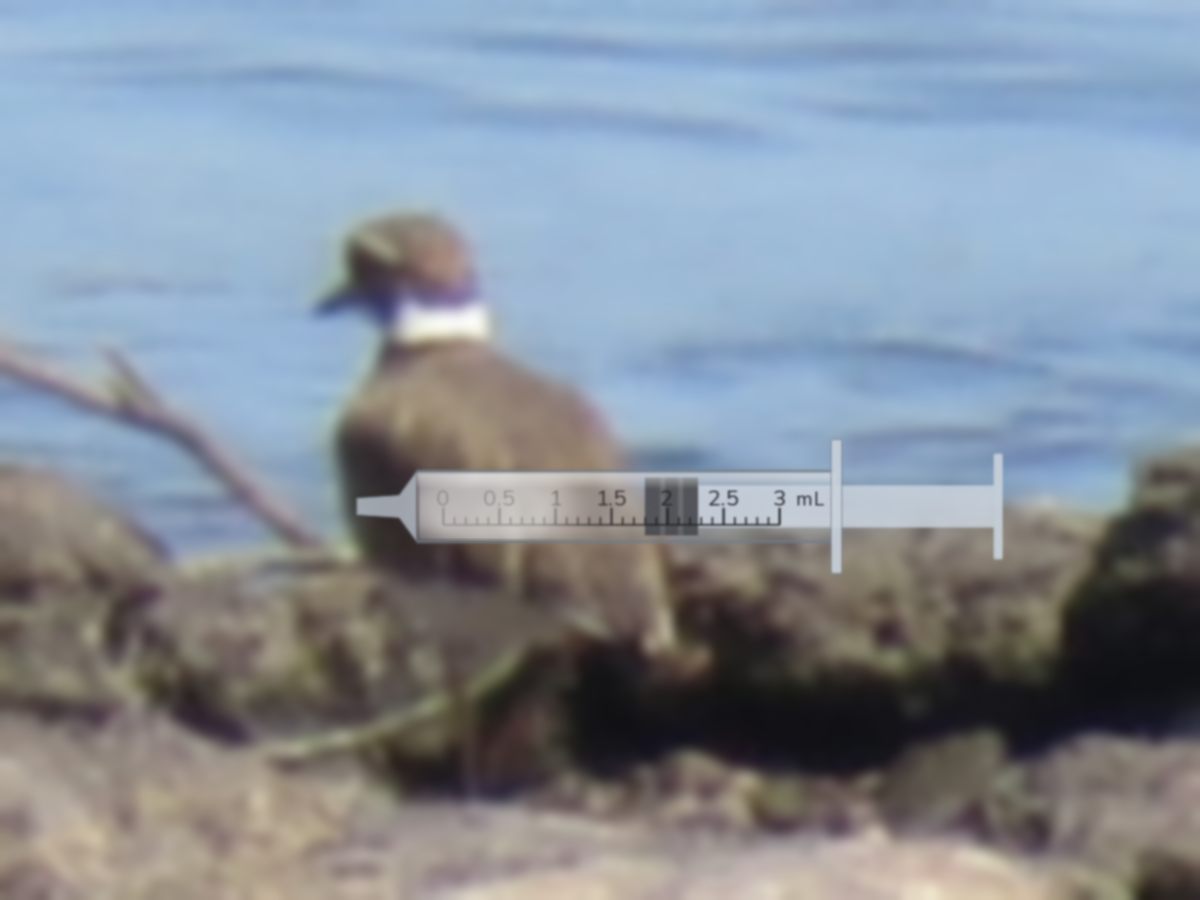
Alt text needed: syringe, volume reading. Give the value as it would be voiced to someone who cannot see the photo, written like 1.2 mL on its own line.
1.8 mL
